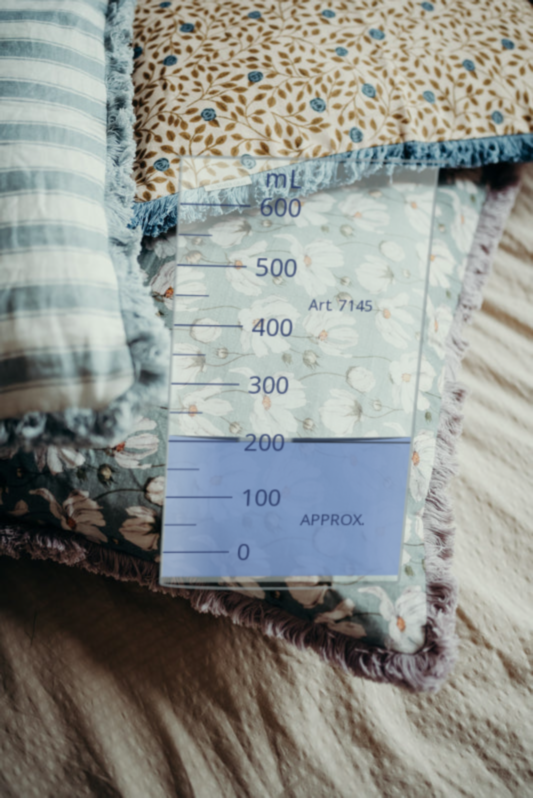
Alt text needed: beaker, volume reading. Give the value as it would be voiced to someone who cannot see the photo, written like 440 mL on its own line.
200 mL
